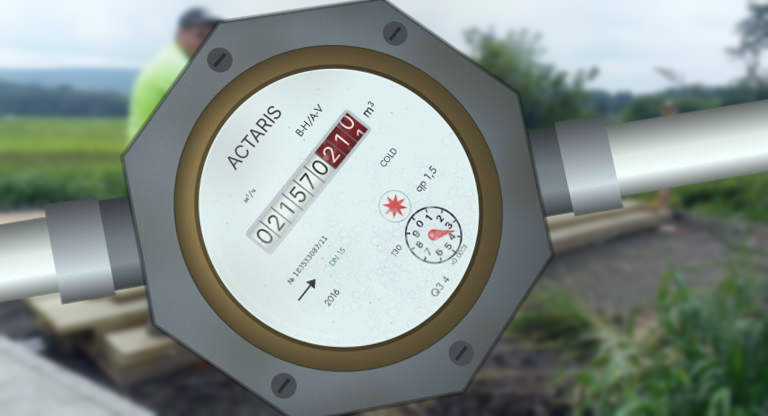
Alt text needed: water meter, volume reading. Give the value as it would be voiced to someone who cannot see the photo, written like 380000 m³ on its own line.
21570.2103 m³
